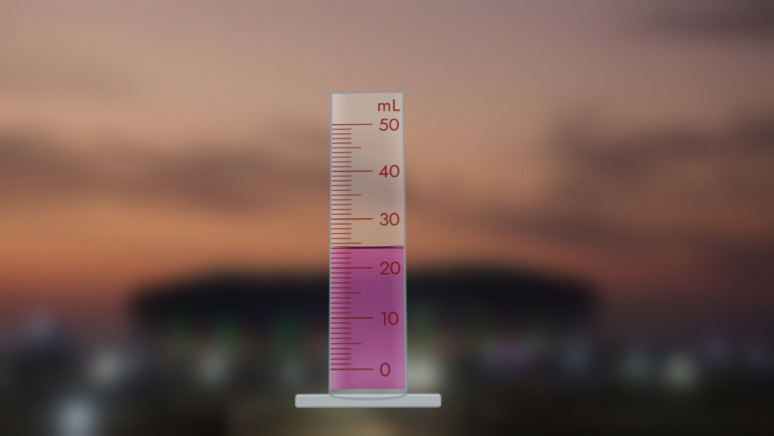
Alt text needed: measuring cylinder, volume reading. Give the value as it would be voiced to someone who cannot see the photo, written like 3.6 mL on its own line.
24 mL
